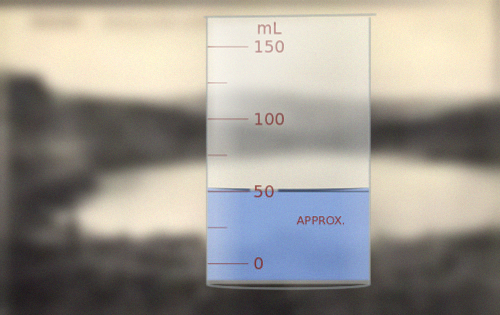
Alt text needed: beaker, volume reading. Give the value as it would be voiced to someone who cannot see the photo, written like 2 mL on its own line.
50 mL
